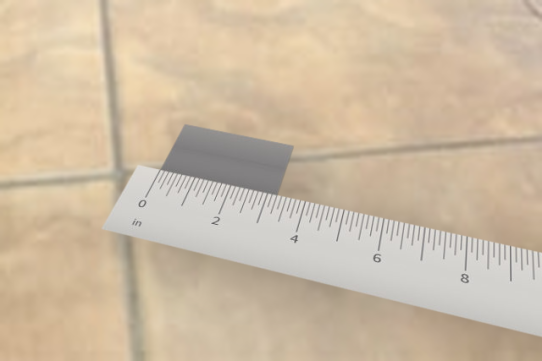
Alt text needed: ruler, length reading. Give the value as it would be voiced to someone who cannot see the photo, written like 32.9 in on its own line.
3.25 in
